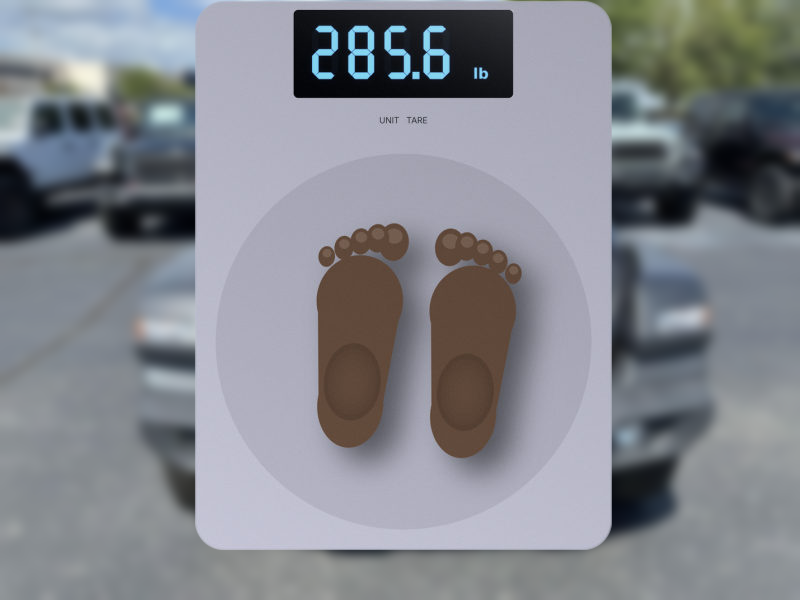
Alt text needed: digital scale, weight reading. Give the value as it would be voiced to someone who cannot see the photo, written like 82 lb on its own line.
285.6 lb
